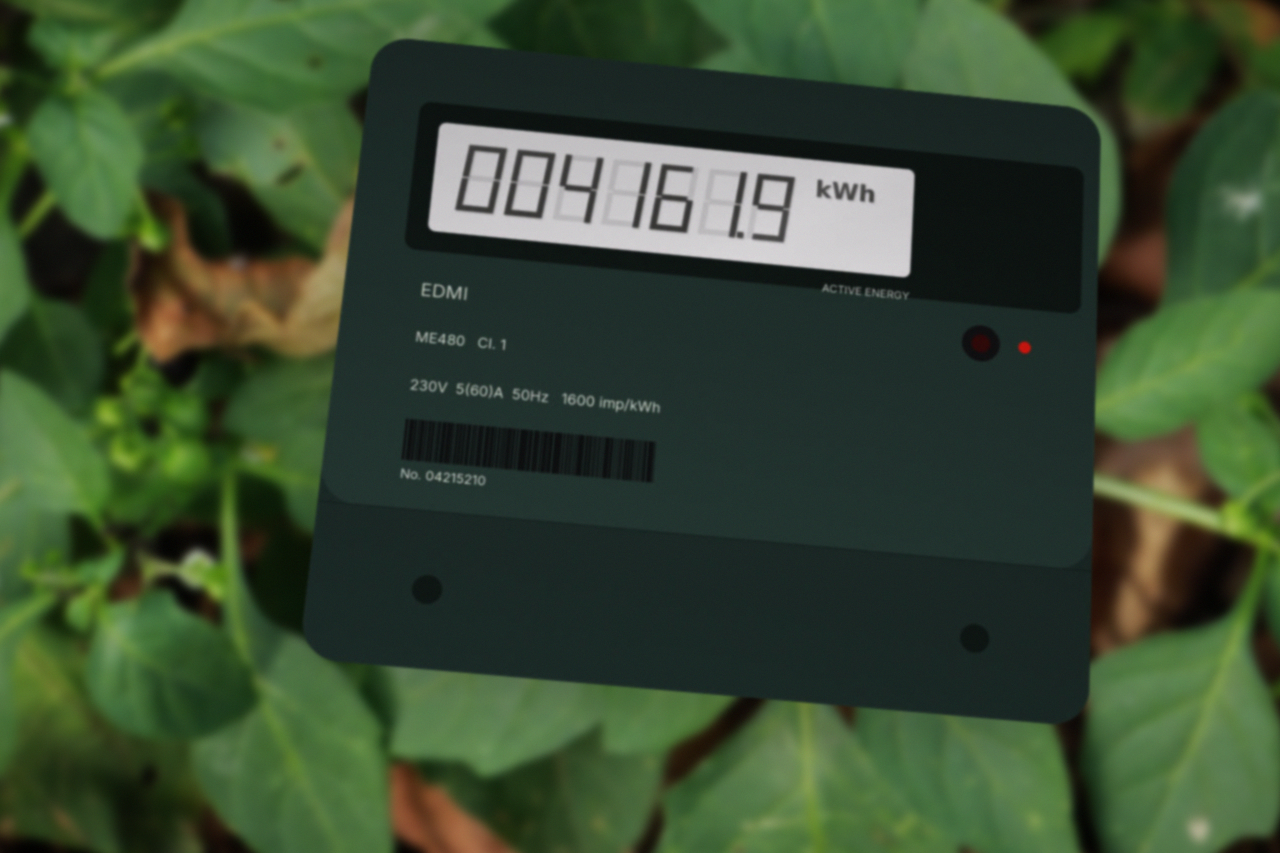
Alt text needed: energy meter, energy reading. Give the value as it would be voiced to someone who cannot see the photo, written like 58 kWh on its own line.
4161.9 kWh
